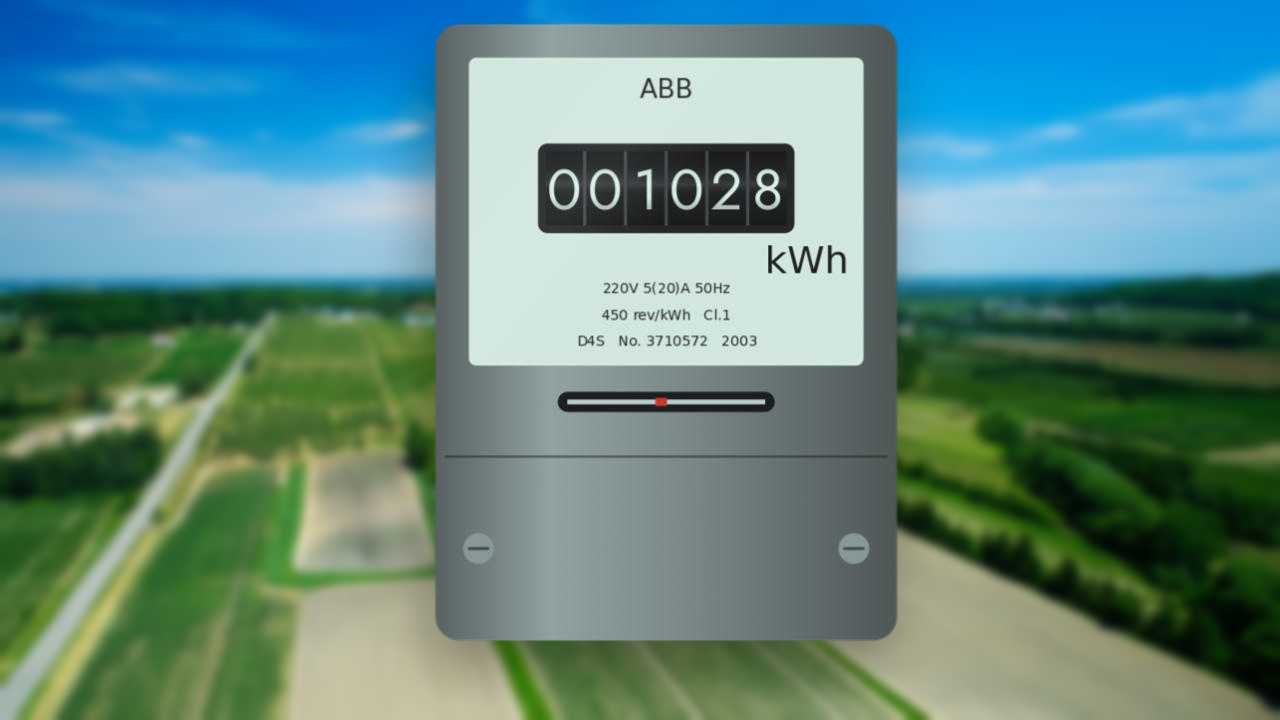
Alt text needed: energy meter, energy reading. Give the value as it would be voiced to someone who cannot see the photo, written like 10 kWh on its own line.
1028 kWh
